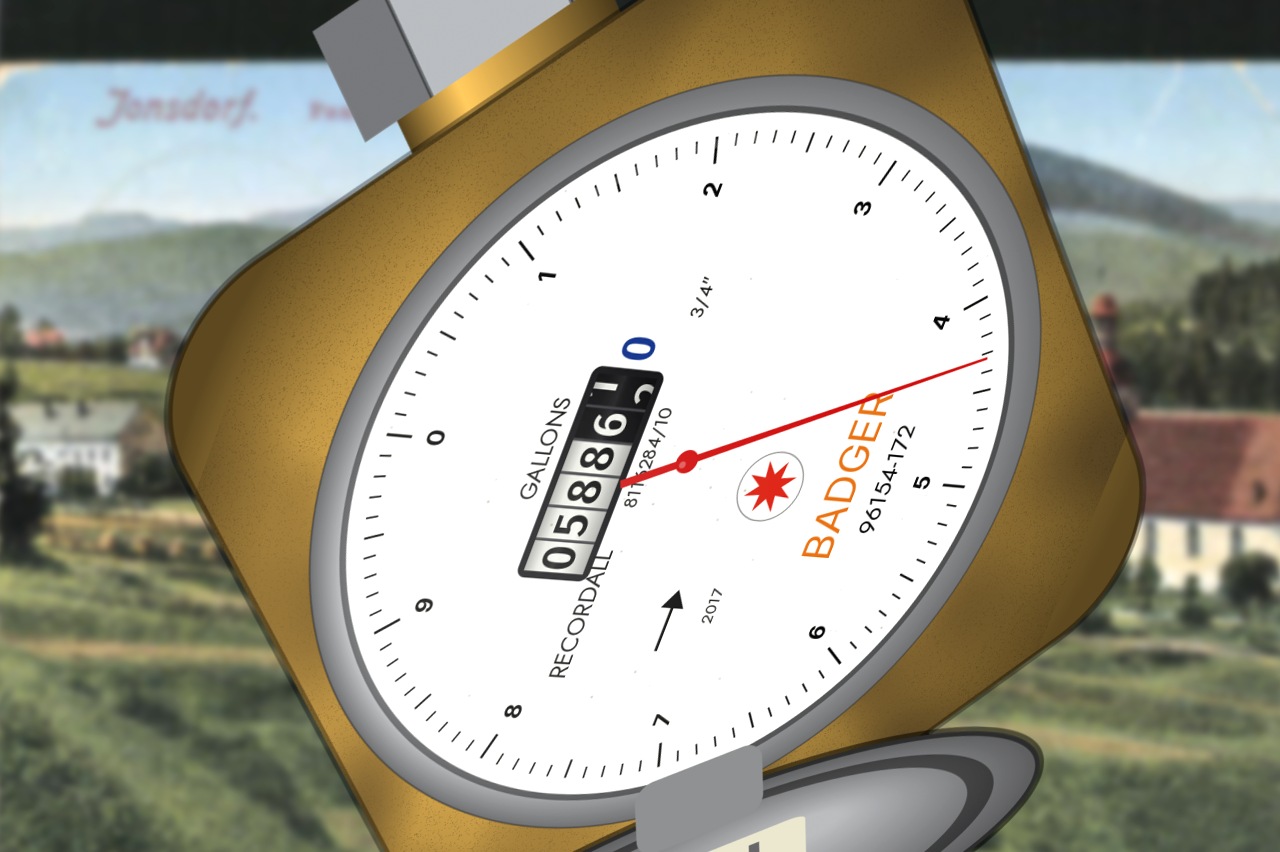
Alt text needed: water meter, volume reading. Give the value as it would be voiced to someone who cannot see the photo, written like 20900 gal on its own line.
588614.3 gal
